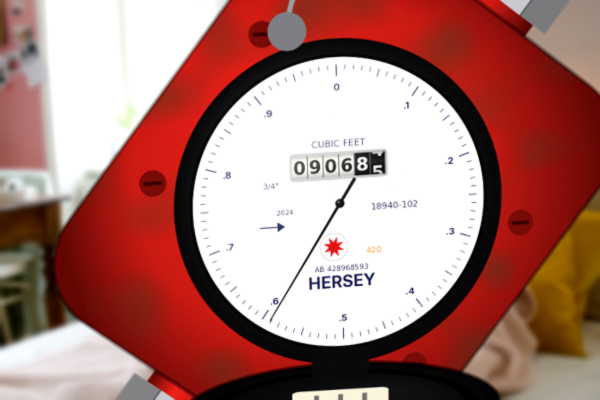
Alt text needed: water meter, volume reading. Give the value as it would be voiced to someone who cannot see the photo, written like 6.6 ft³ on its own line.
90684.59 ft³
